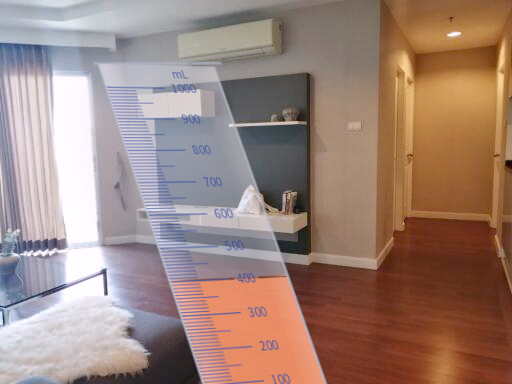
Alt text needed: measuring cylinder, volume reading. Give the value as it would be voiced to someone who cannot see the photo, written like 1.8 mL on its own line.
400 mL
